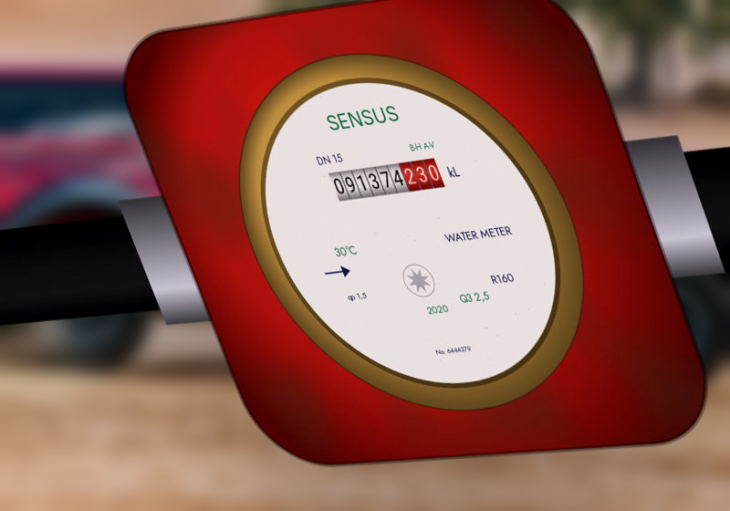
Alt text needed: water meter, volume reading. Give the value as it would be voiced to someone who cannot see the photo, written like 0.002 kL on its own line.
91374.230 kL
